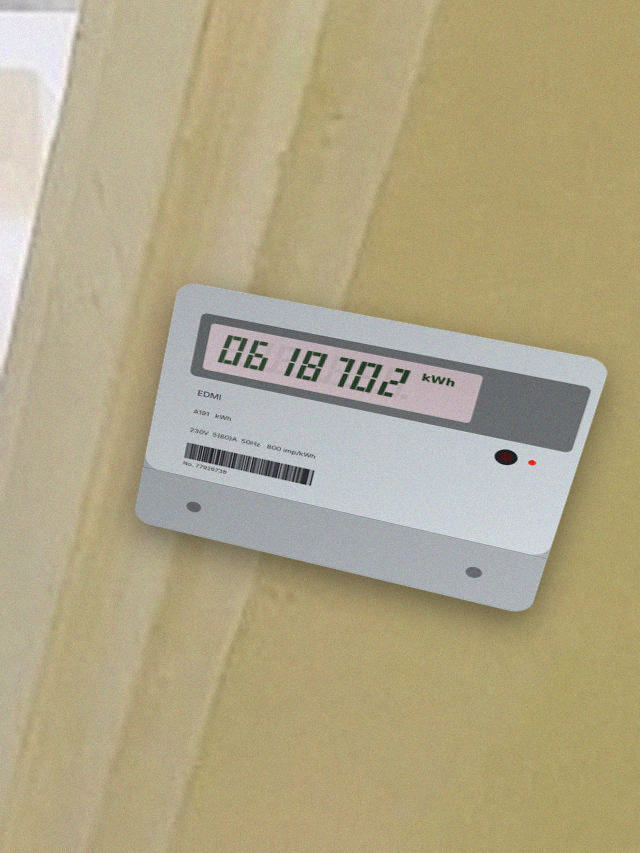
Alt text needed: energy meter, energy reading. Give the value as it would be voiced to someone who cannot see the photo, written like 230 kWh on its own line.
618702 kWh
